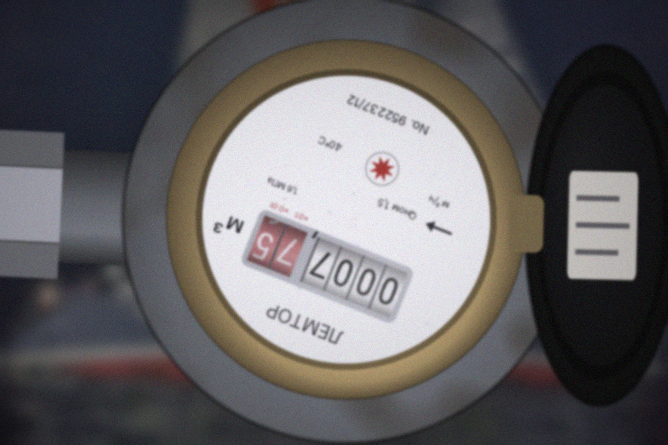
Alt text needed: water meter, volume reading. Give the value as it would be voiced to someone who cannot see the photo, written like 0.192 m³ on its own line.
7.75 m³
